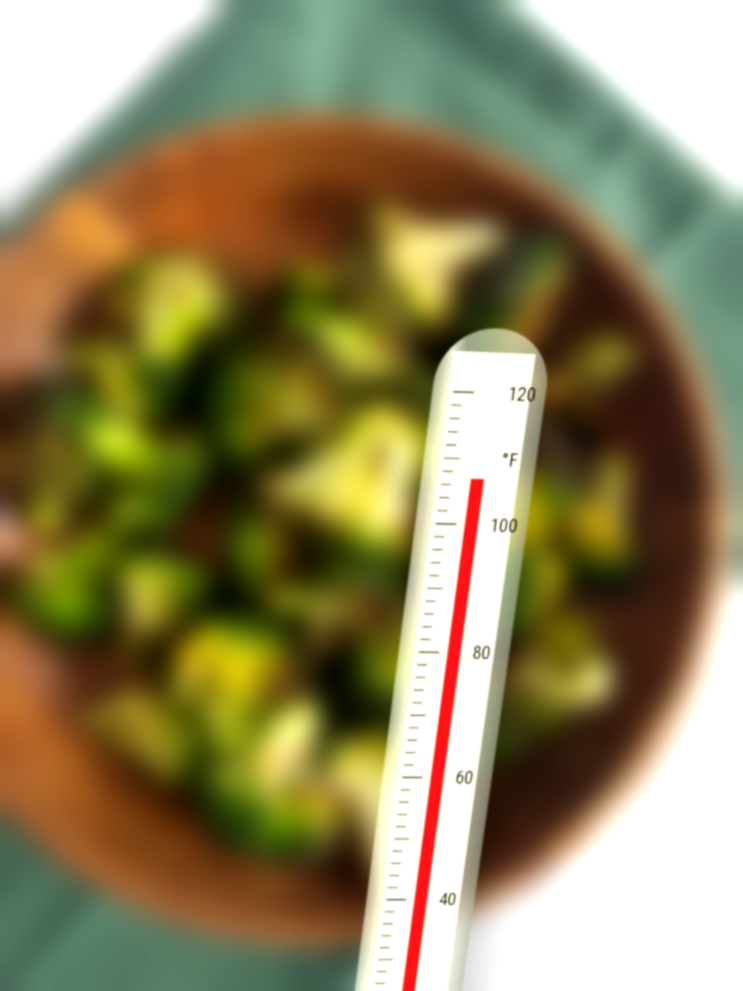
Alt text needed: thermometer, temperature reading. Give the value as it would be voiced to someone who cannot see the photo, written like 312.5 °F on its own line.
107 °F
